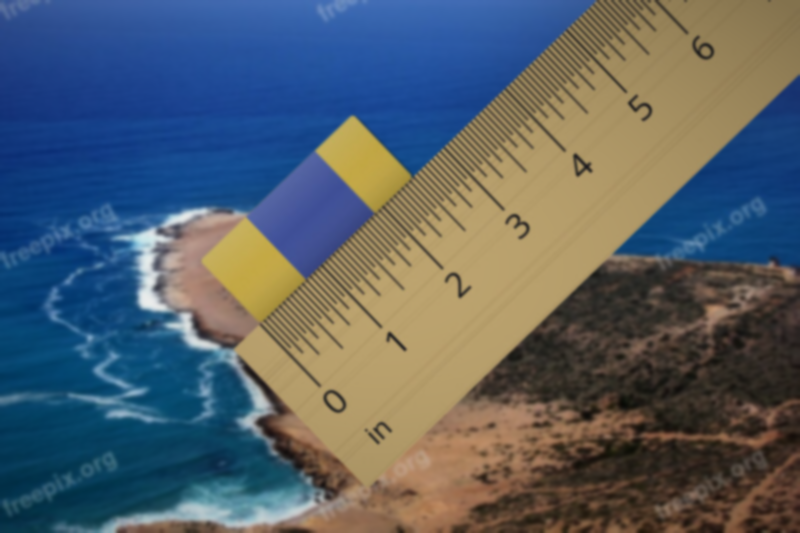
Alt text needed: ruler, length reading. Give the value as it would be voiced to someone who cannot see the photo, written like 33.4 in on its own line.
2.5 in
